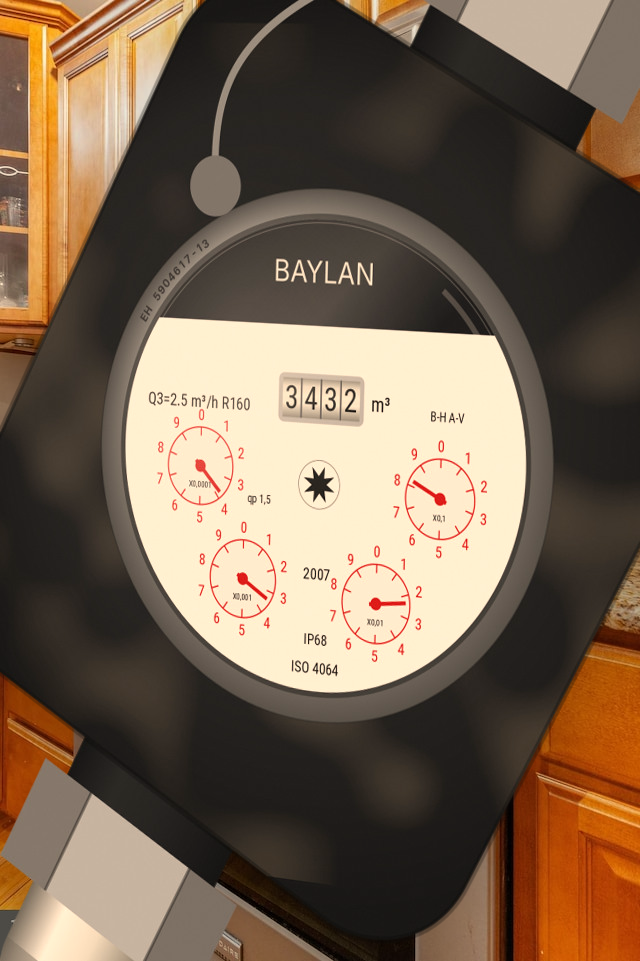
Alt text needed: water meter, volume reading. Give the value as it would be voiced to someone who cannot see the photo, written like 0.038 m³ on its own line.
3432.8233 m³
